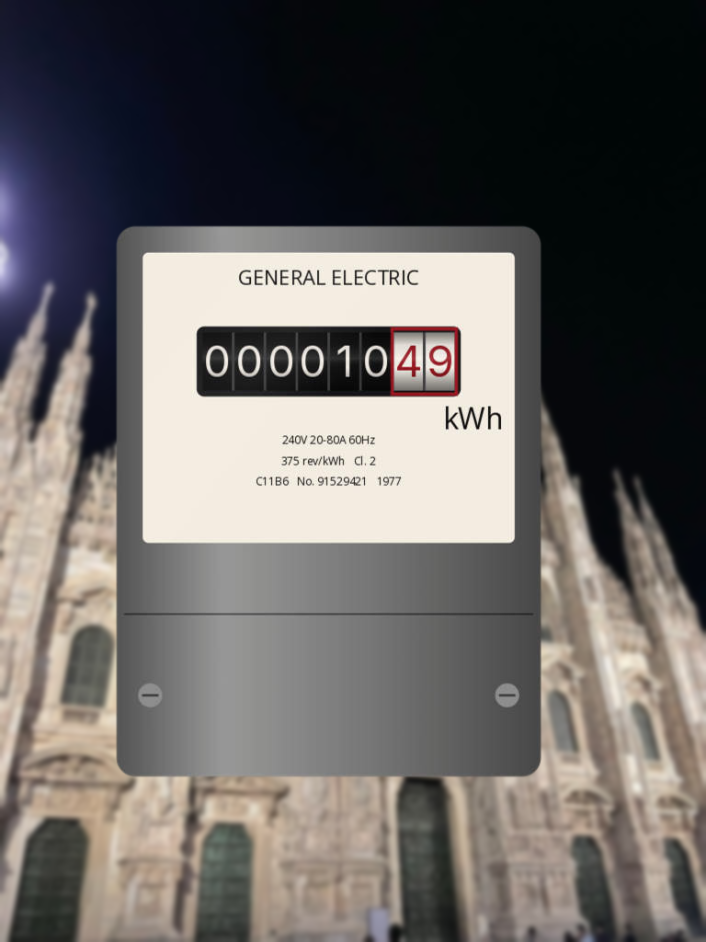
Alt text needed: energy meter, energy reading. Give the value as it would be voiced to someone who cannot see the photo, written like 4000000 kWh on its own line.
10.49 kWh
